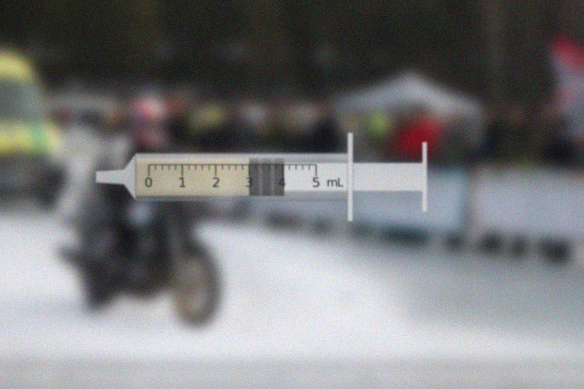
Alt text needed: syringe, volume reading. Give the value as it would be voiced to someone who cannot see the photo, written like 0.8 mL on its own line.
3 mL
